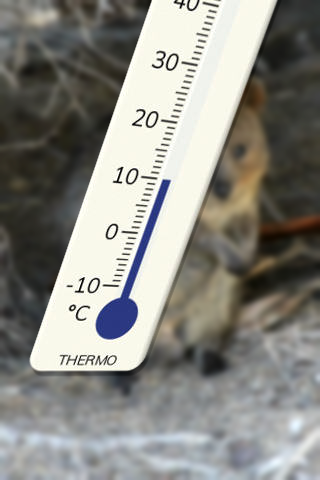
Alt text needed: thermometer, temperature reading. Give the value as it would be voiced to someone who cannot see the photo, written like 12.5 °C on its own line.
10 °C
